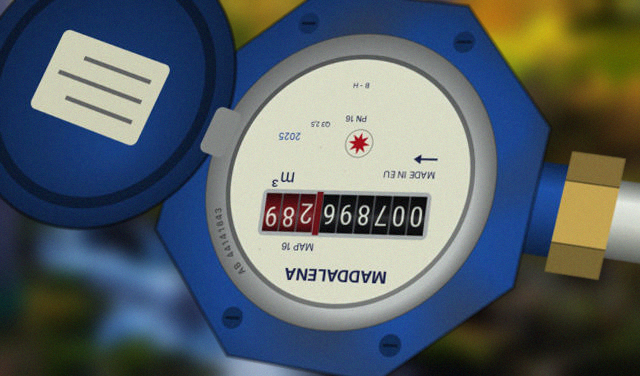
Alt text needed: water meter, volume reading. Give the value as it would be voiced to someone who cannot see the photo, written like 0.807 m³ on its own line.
7896.289 m³
